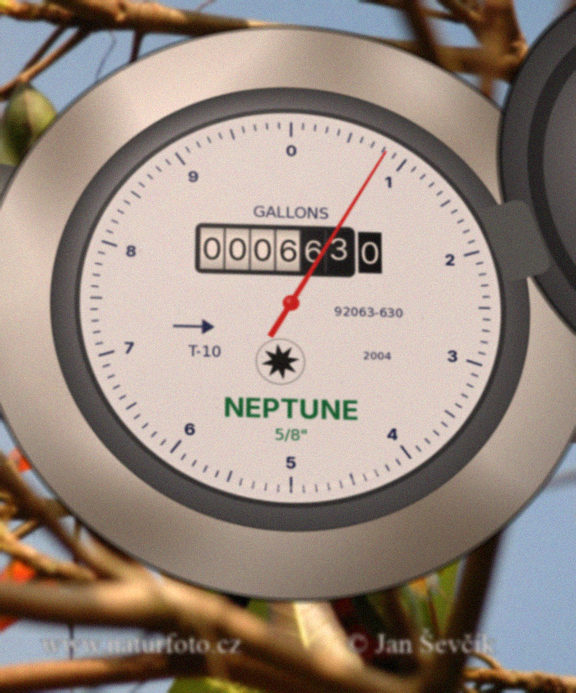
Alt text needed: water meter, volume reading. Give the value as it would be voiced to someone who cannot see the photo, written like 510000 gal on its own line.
6630.8 gal
